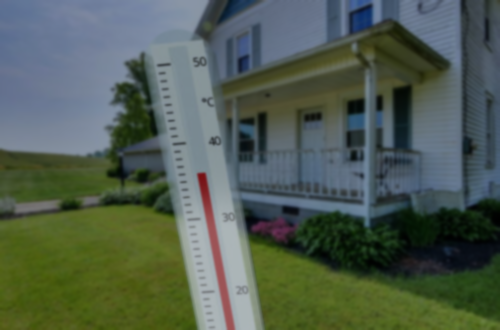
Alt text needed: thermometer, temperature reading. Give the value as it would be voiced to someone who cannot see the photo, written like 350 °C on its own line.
36 °C
